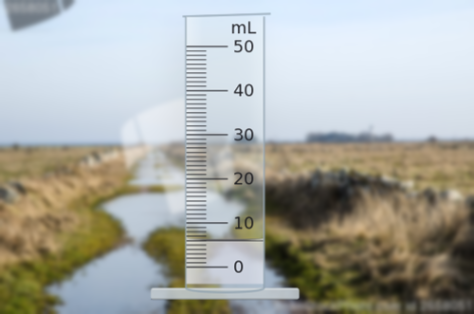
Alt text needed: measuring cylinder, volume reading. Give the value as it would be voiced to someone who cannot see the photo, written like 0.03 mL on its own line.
6 mL
